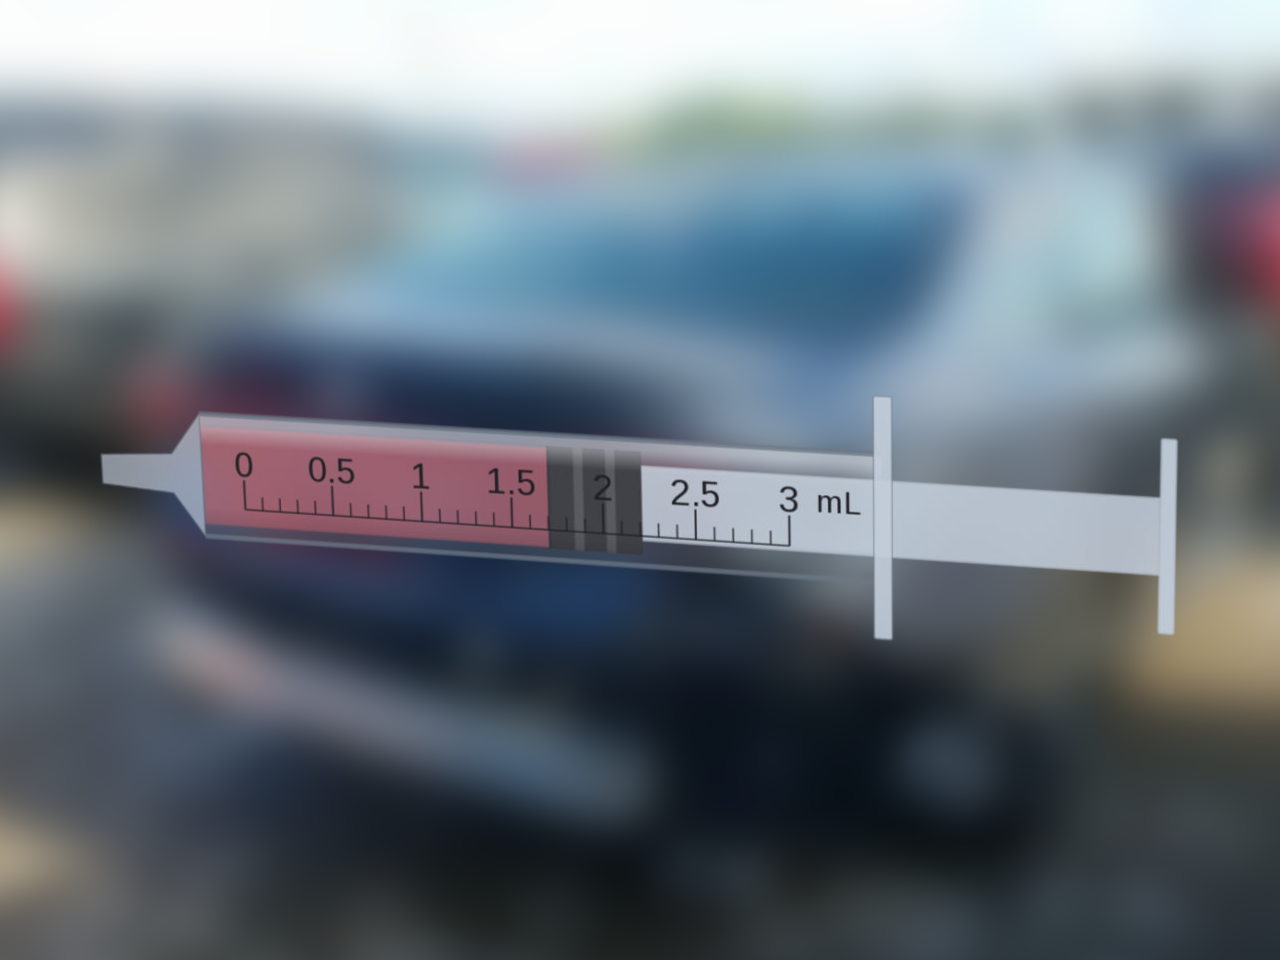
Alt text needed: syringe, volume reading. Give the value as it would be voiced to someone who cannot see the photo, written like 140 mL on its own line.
1.7 mL
